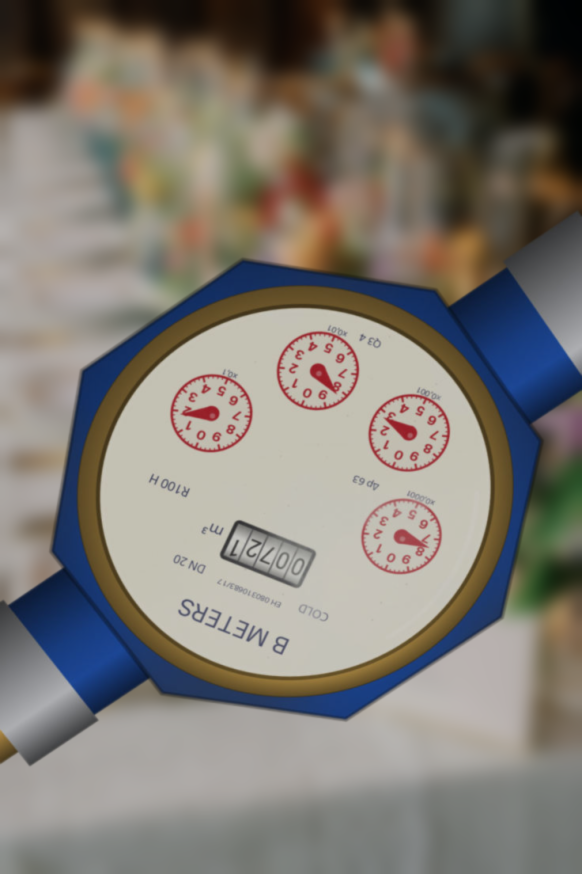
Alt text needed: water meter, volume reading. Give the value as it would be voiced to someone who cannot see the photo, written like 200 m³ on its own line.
721.1827 m³
